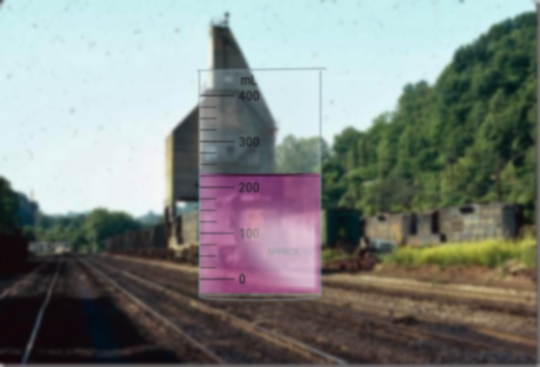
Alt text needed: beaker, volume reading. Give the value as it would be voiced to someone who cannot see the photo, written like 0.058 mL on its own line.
225 mL
